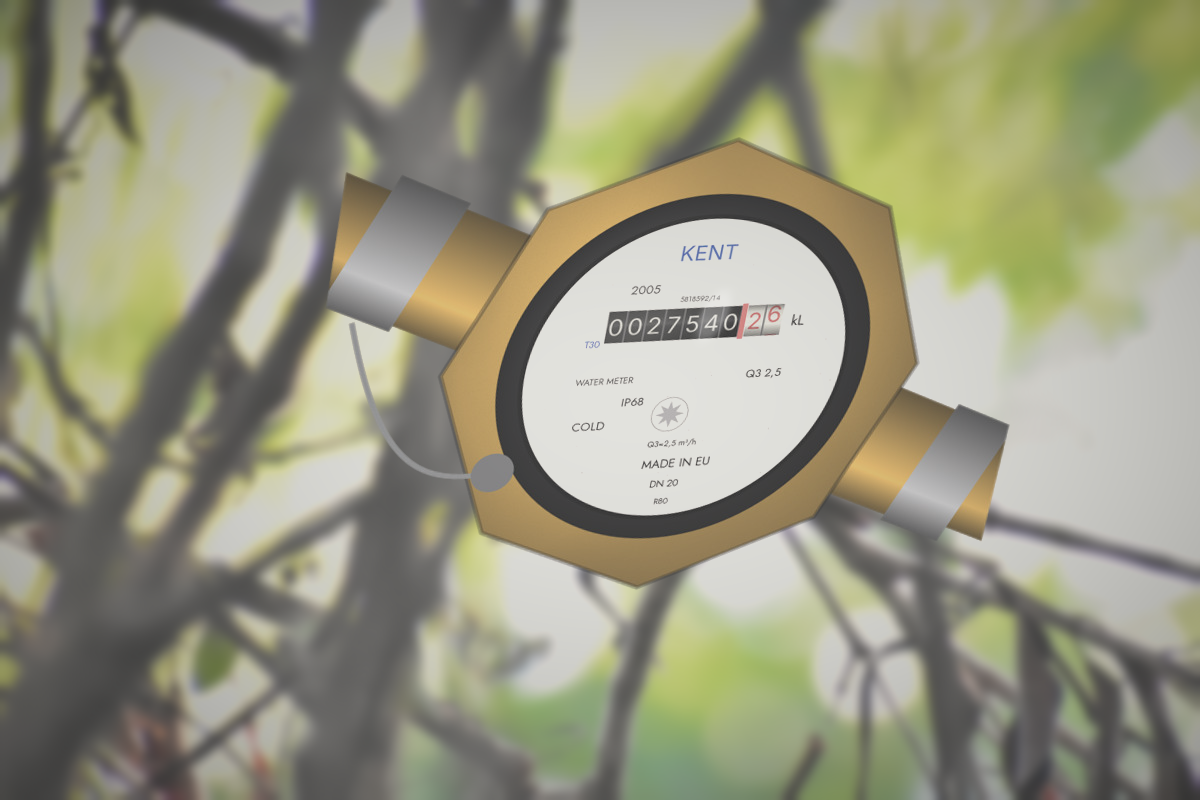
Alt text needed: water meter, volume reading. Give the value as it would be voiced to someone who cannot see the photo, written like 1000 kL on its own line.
27540.26 kL
